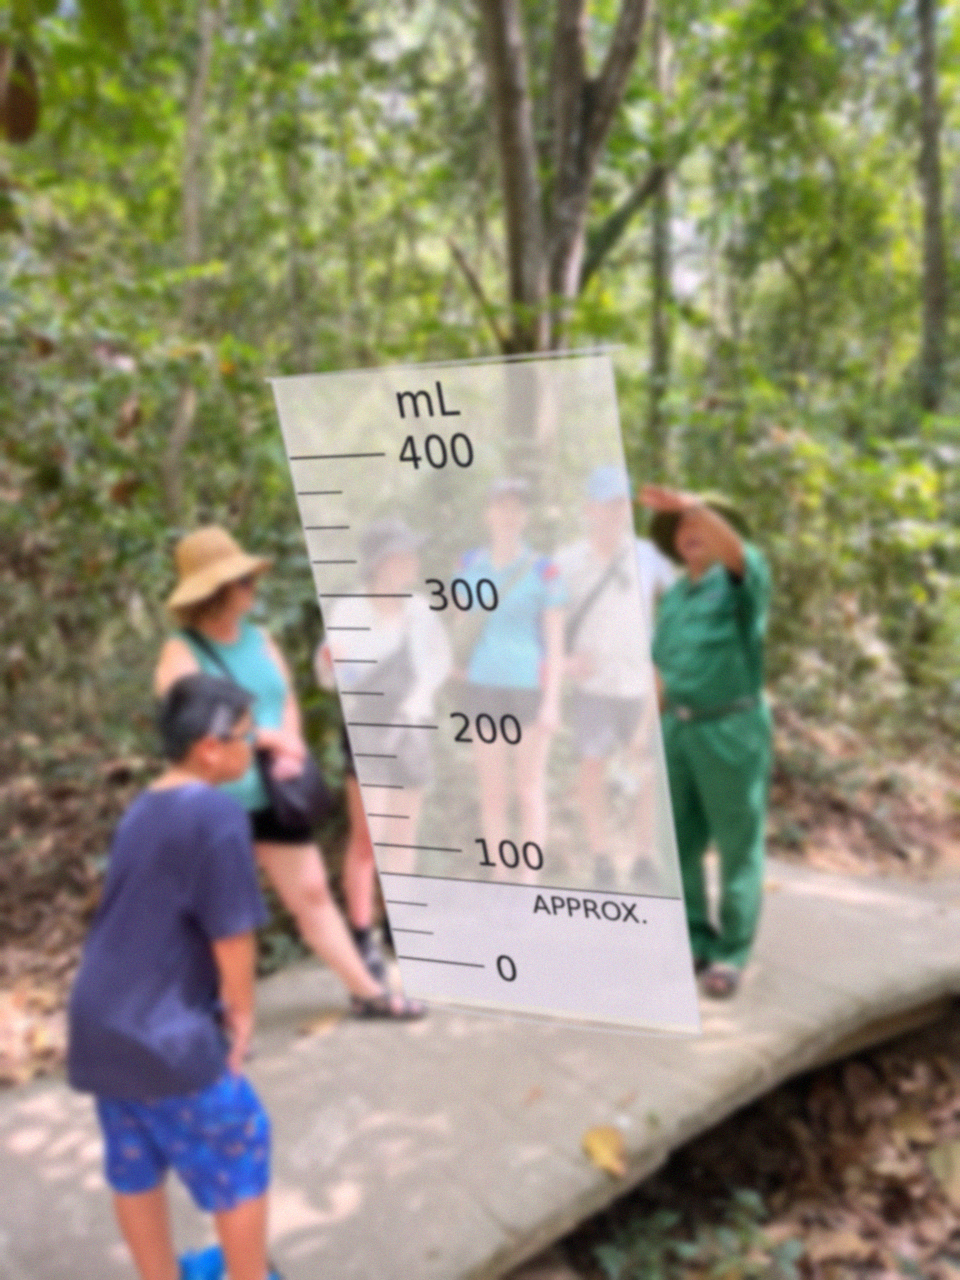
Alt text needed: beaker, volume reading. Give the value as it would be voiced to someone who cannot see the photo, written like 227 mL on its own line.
75 mL
